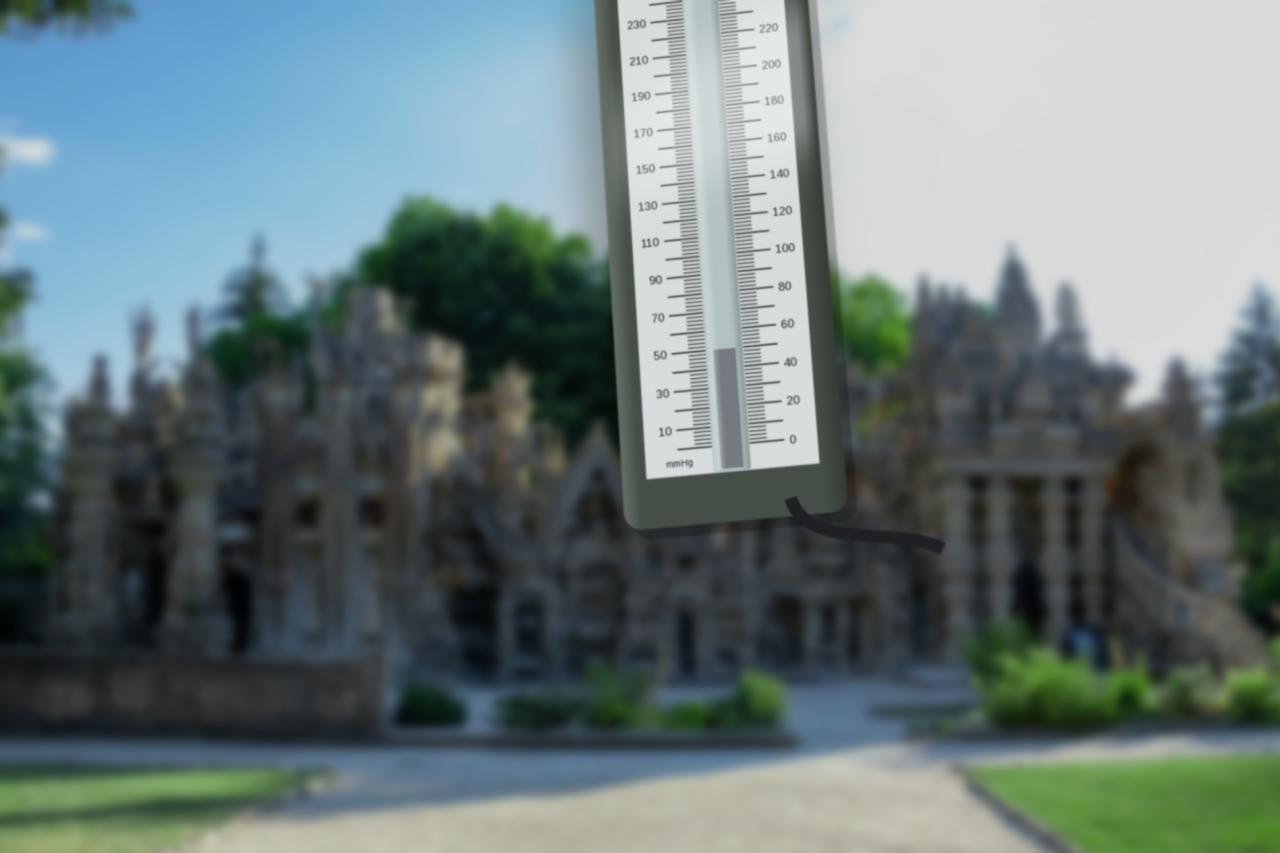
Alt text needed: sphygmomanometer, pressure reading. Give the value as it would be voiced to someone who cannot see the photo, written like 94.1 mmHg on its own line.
50 mmHg
